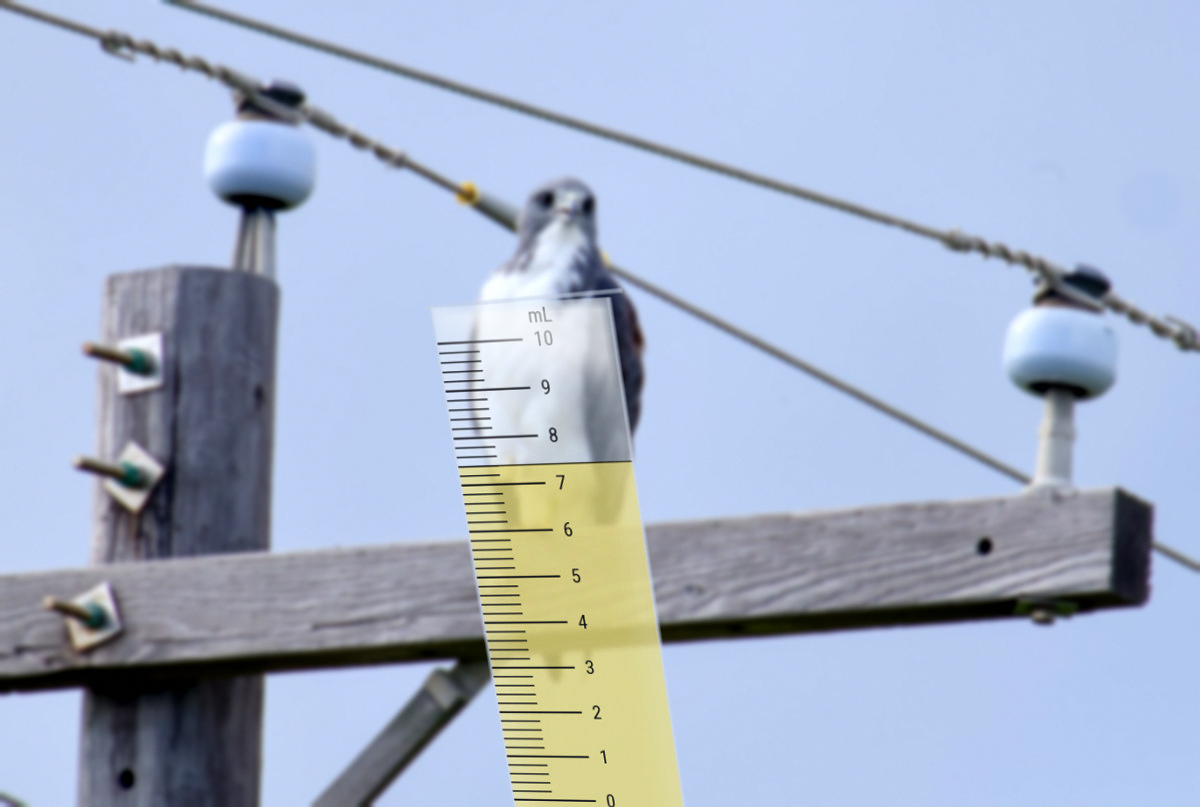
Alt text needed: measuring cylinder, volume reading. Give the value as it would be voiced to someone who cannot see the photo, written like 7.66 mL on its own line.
7.4 mL
